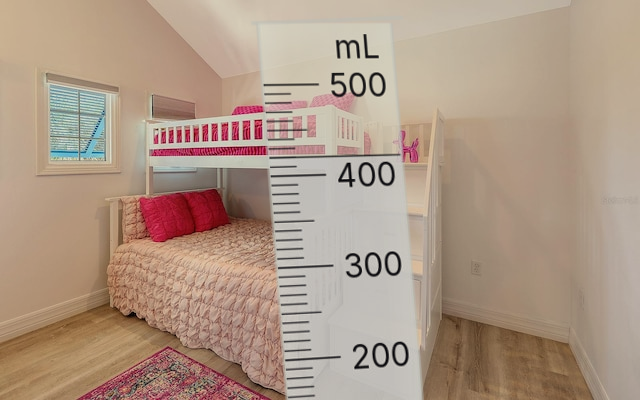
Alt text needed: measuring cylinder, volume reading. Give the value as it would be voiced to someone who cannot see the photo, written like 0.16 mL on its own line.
420 mL
